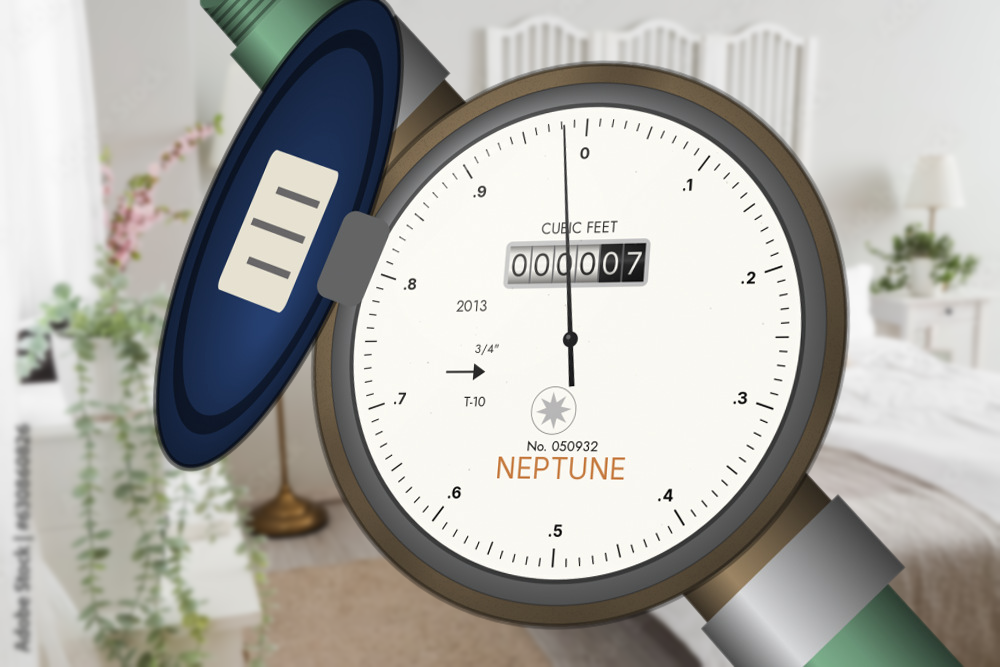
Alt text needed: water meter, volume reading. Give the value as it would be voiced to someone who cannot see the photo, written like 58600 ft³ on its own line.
6.98 ft³
